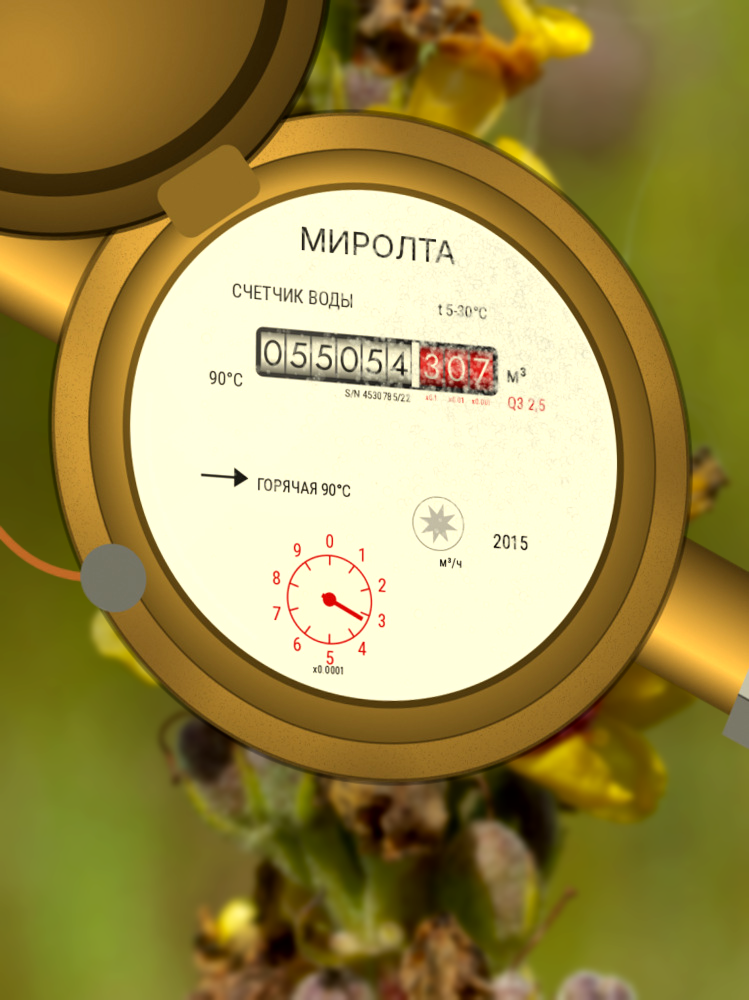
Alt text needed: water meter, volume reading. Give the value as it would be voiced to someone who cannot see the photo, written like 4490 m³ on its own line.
55054.3073 m³
